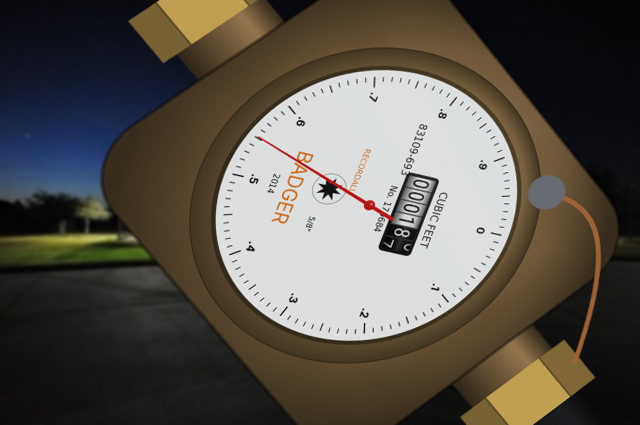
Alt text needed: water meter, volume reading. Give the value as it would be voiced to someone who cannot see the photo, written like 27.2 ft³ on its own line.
186.55 ft³
